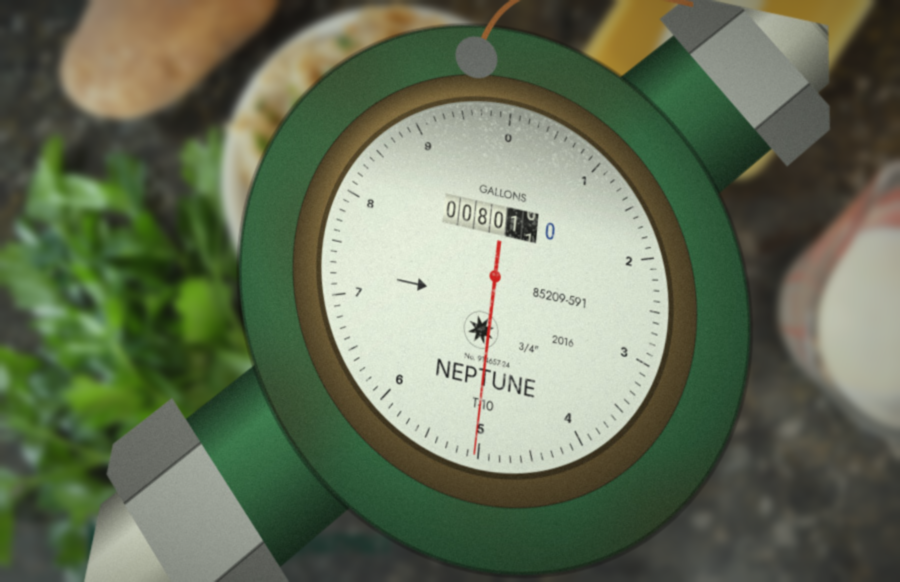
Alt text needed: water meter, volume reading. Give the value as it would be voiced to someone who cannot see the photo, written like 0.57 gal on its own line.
80105.0 gal
